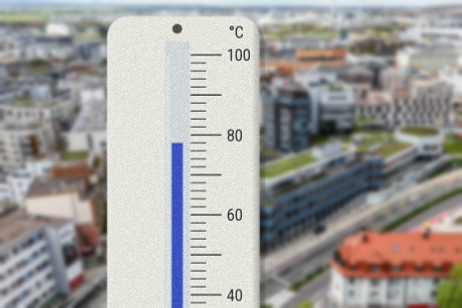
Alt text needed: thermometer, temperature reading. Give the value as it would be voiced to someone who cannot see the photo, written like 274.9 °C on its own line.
78 °C
